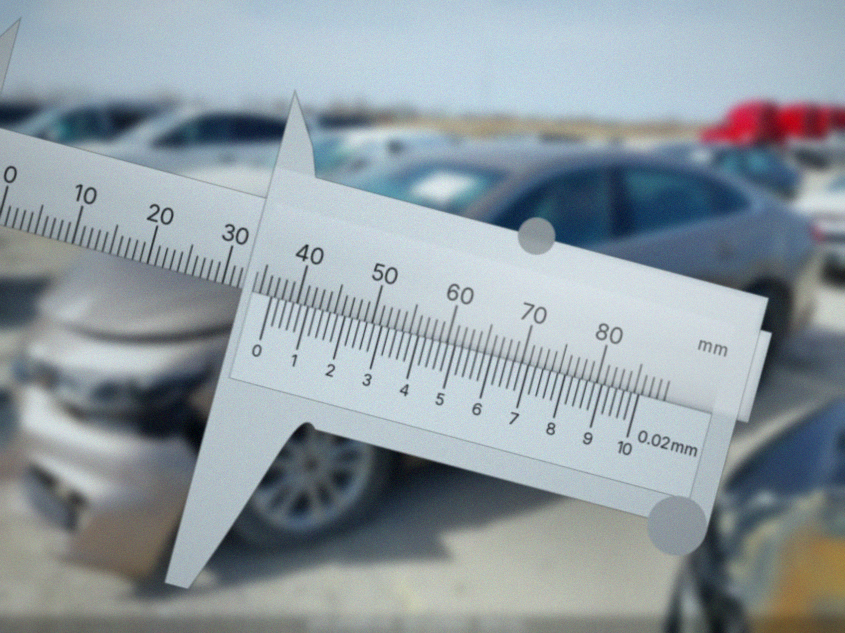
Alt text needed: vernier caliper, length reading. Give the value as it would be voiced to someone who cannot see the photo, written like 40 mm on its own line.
36.6 mm
